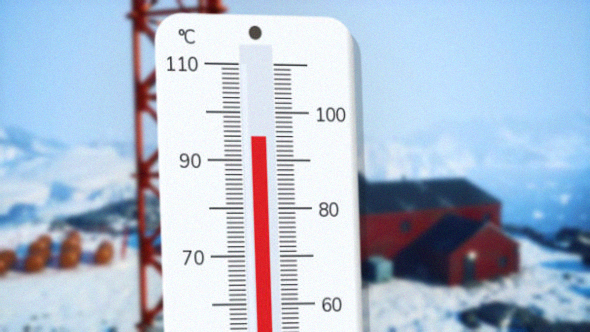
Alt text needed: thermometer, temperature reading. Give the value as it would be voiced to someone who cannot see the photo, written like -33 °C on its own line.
95 °C
